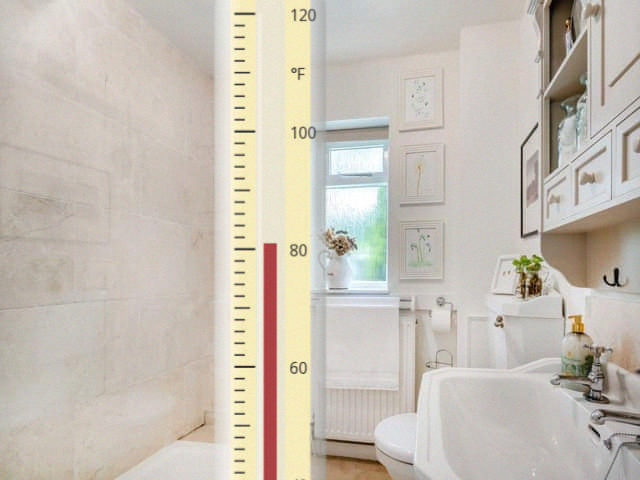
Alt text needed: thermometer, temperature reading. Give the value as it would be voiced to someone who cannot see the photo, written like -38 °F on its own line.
81 °F
